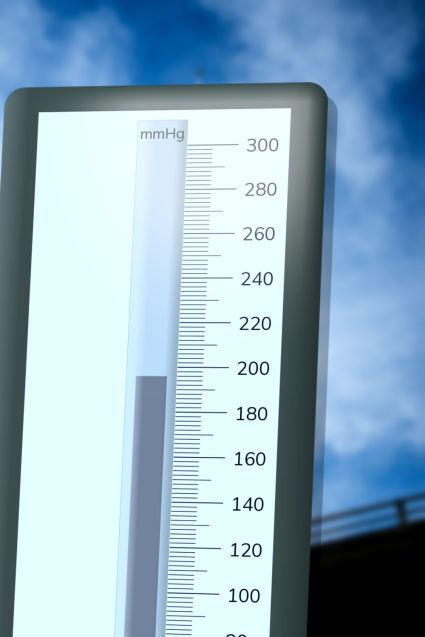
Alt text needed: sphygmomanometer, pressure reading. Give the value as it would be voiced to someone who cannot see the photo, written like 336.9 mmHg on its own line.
196 mmHg
